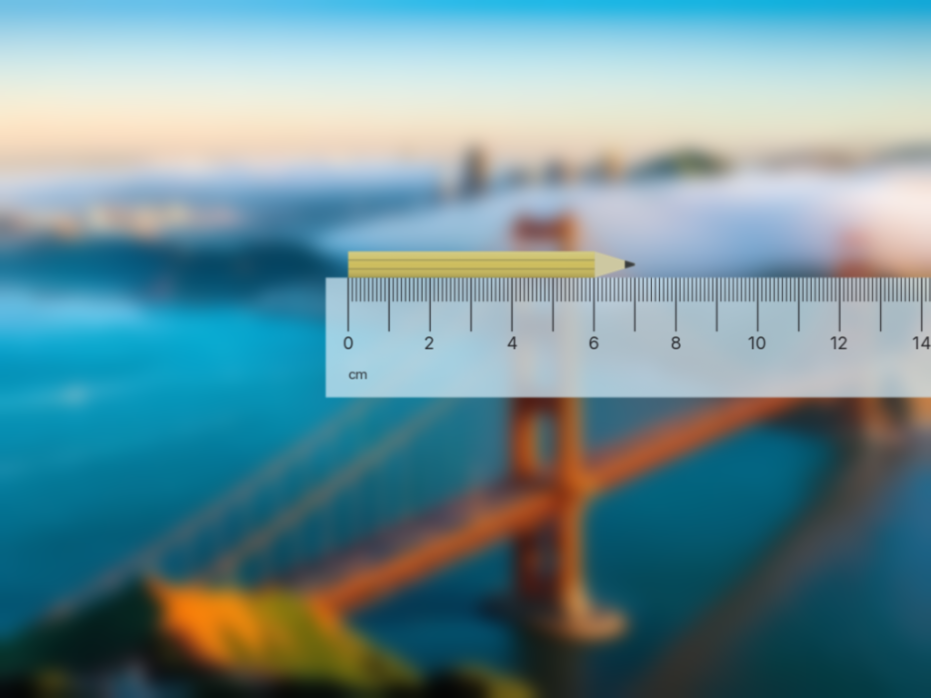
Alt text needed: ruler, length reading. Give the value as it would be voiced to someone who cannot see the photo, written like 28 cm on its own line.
7 cm
